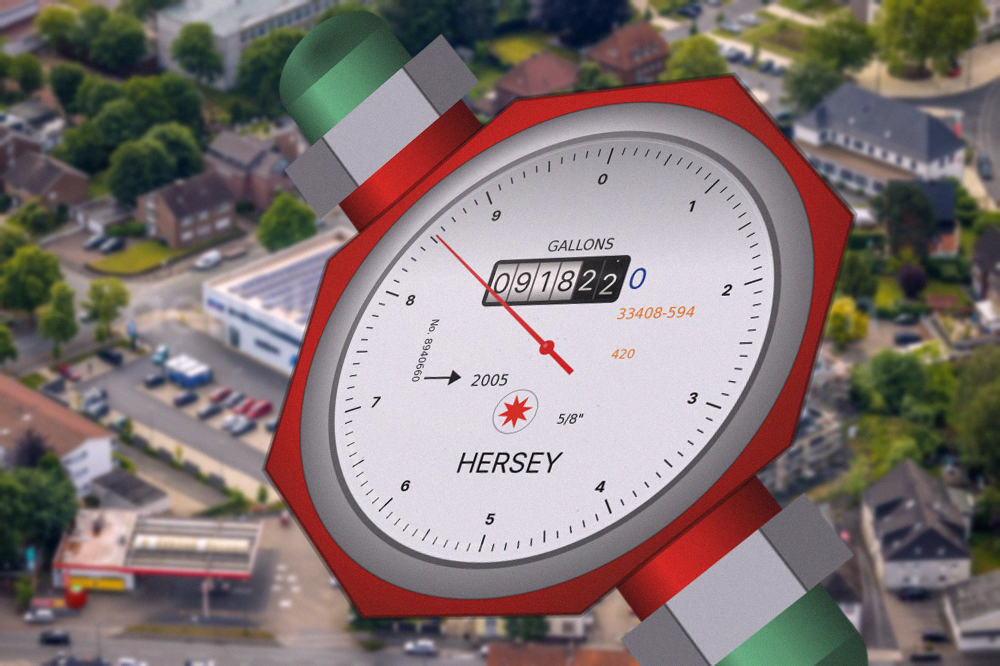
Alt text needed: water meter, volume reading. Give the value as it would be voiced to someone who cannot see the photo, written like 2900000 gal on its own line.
918218.5 gal
